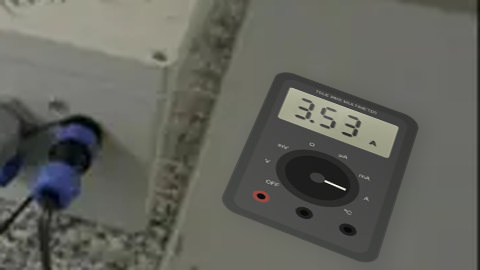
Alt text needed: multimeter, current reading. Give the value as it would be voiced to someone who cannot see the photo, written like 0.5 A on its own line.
3.53 A
